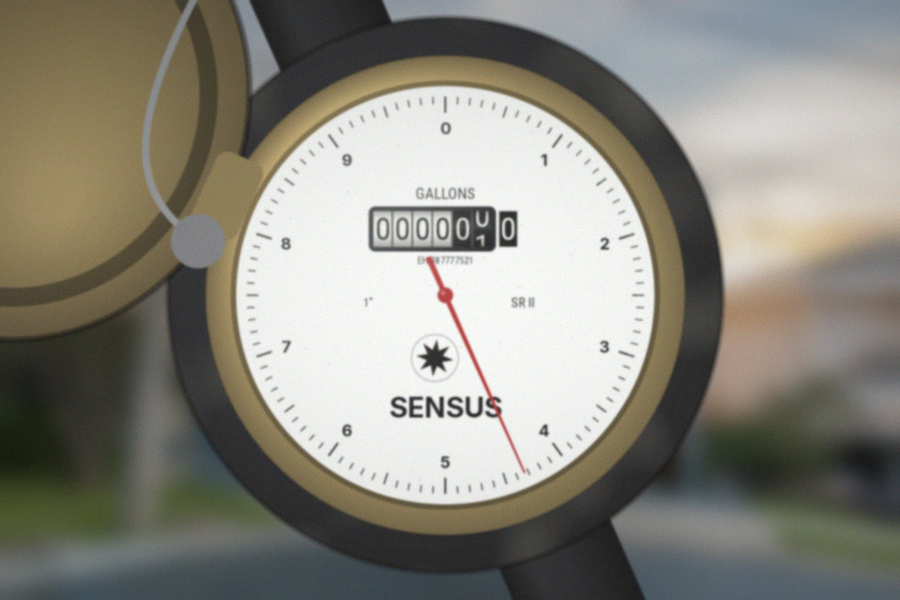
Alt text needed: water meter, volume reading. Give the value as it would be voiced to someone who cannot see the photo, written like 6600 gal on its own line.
4.3 gal
